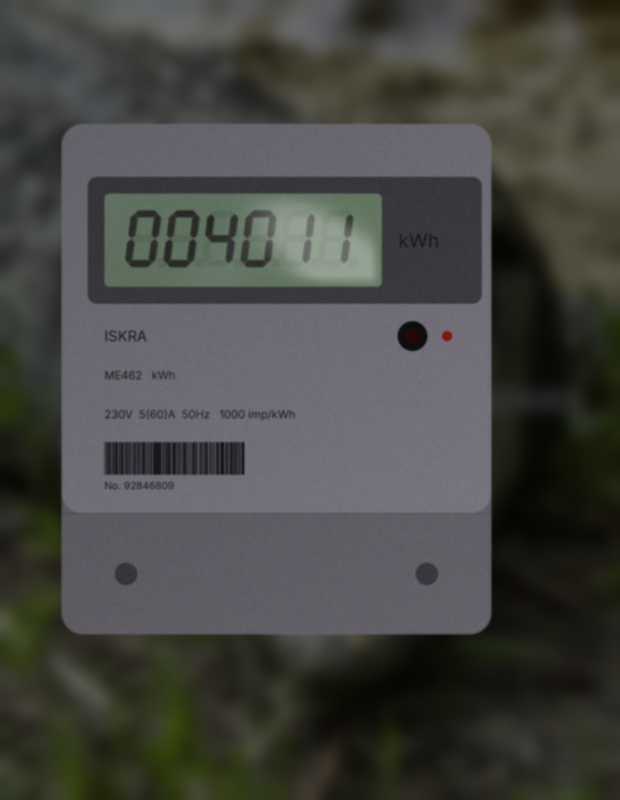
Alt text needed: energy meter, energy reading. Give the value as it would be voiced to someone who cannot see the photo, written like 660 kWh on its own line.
4011 kWh
